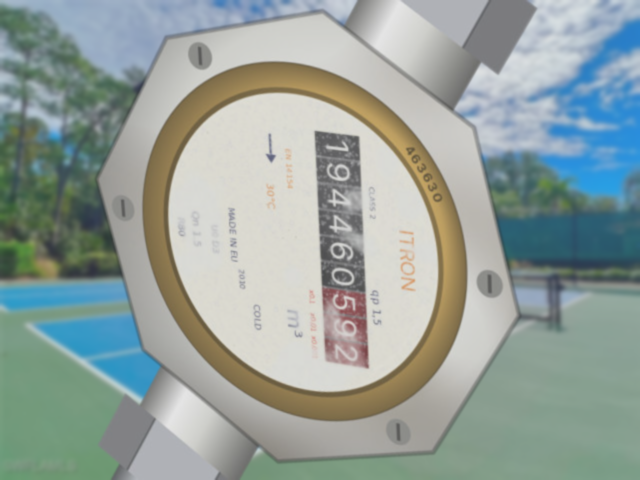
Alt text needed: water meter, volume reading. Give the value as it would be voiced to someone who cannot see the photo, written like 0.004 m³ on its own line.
194460.592 m³
